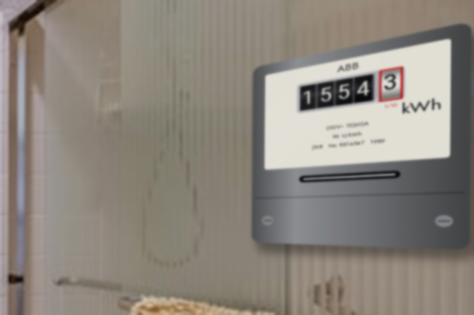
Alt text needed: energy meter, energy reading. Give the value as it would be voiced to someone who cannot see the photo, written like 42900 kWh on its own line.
1554.3 kWh
